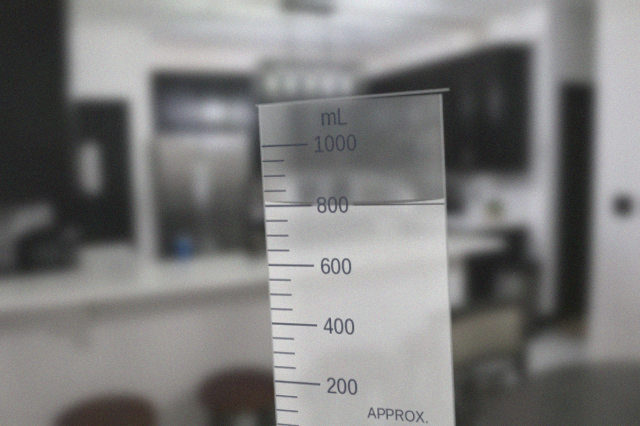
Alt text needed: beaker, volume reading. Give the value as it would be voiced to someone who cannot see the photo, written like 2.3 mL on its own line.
800 mL
